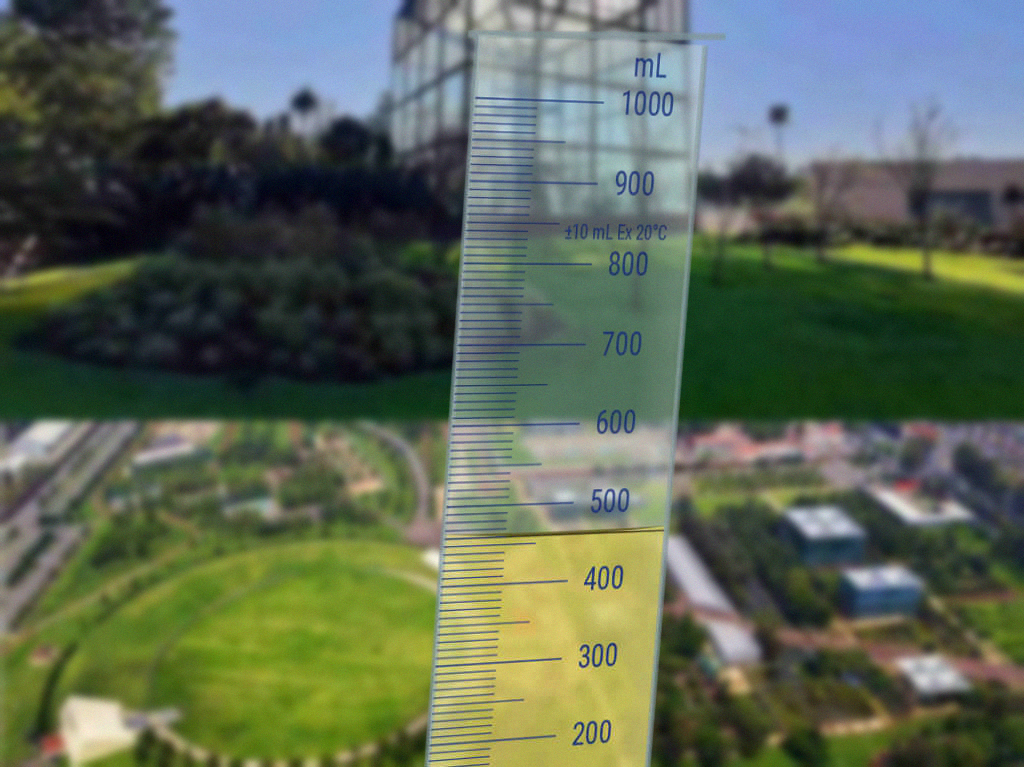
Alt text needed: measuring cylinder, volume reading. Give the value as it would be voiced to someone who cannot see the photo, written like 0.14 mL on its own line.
460 mL
